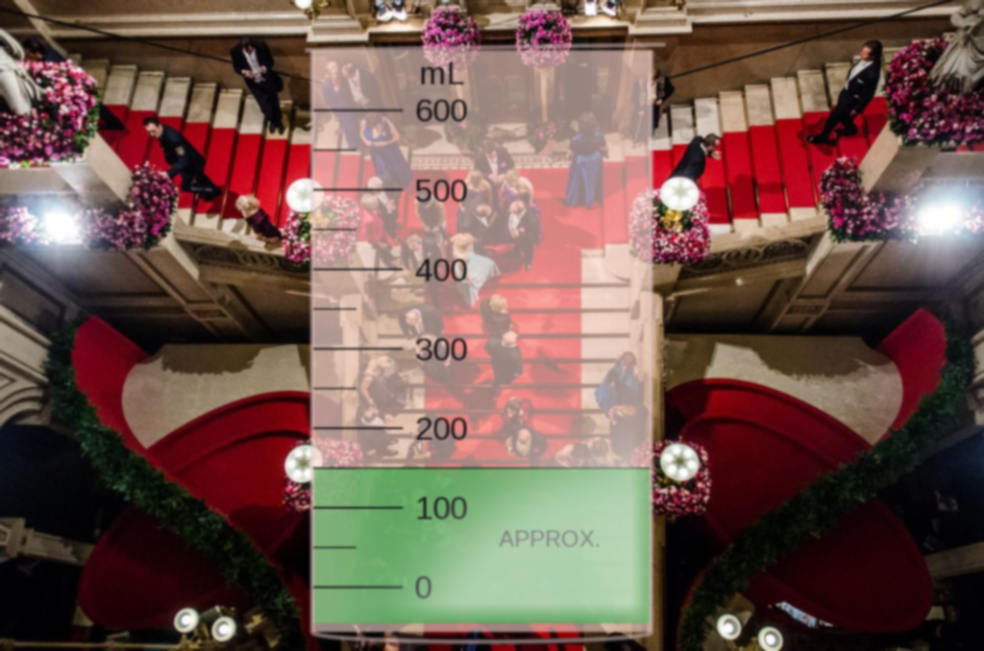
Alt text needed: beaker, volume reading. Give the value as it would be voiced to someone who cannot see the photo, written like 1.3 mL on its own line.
150 mL
